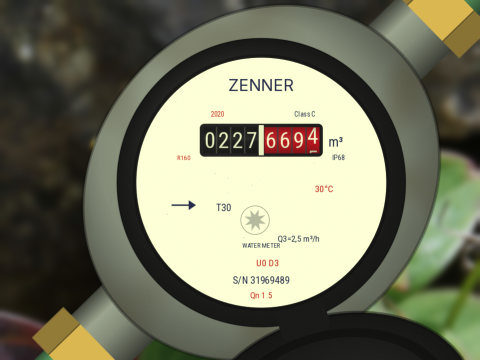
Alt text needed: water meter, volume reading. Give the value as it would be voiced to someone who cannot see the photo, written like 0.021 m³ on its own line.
227.6694 m³
